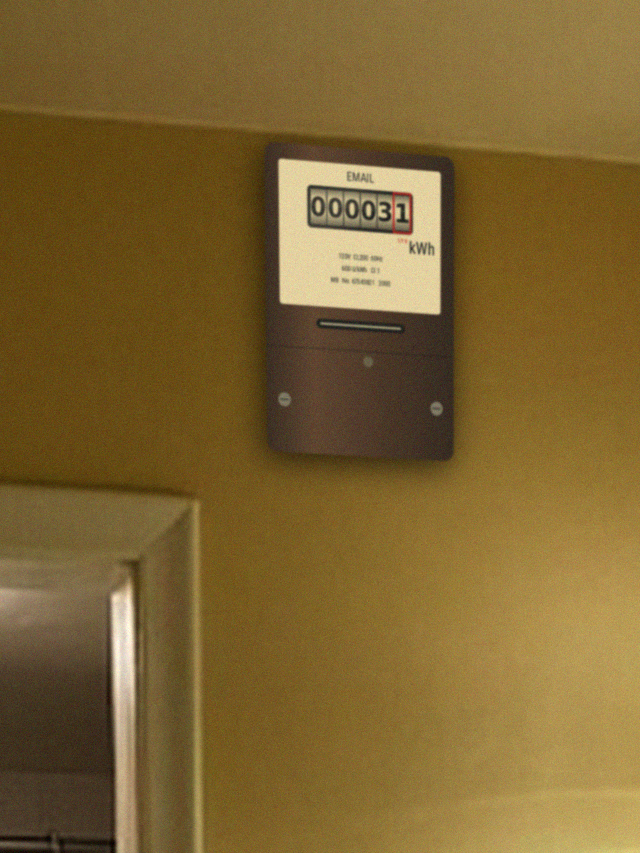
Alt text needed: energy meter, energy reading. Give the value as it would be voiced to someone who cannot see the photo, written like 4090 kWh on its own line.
3.1 kWh
